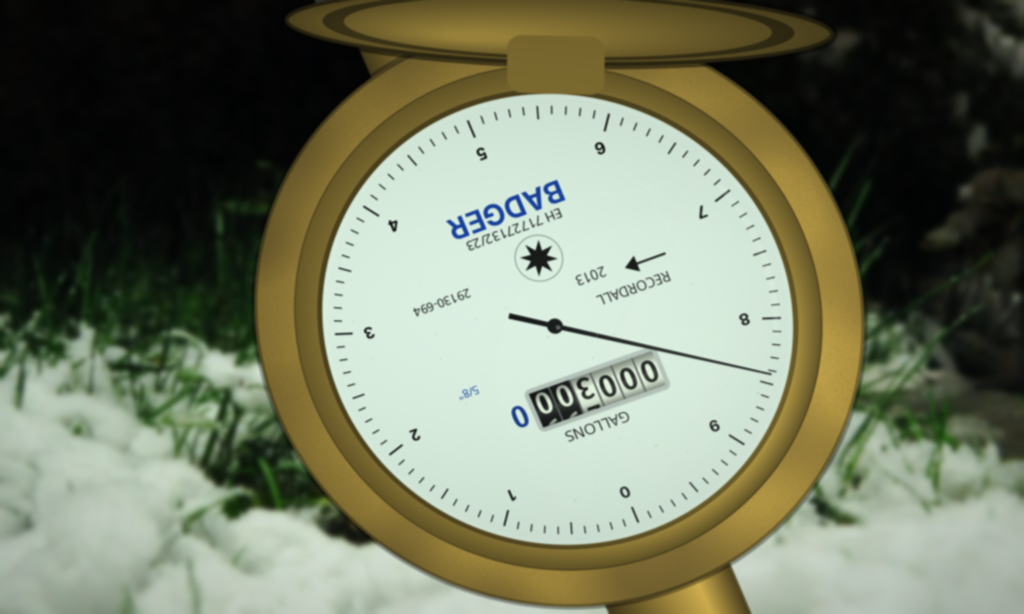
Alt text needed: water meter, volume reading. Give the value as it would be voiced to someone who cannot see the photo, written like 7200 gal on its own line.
2998.4 gal
